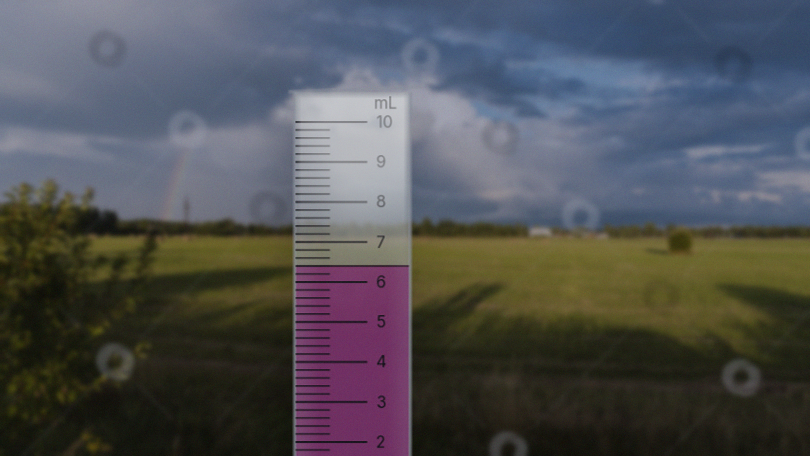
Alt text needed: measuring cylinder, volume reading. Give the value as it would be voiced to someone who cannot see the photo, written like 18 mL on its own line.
6.4 mL
